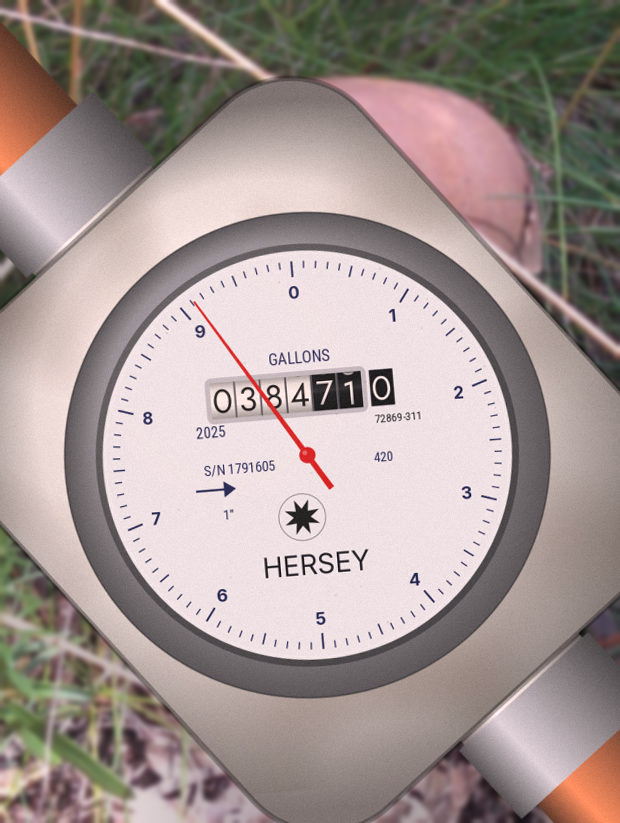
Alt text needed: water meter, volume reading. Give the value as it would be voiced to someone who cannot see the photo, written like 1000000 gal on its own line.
384709.1 gal
